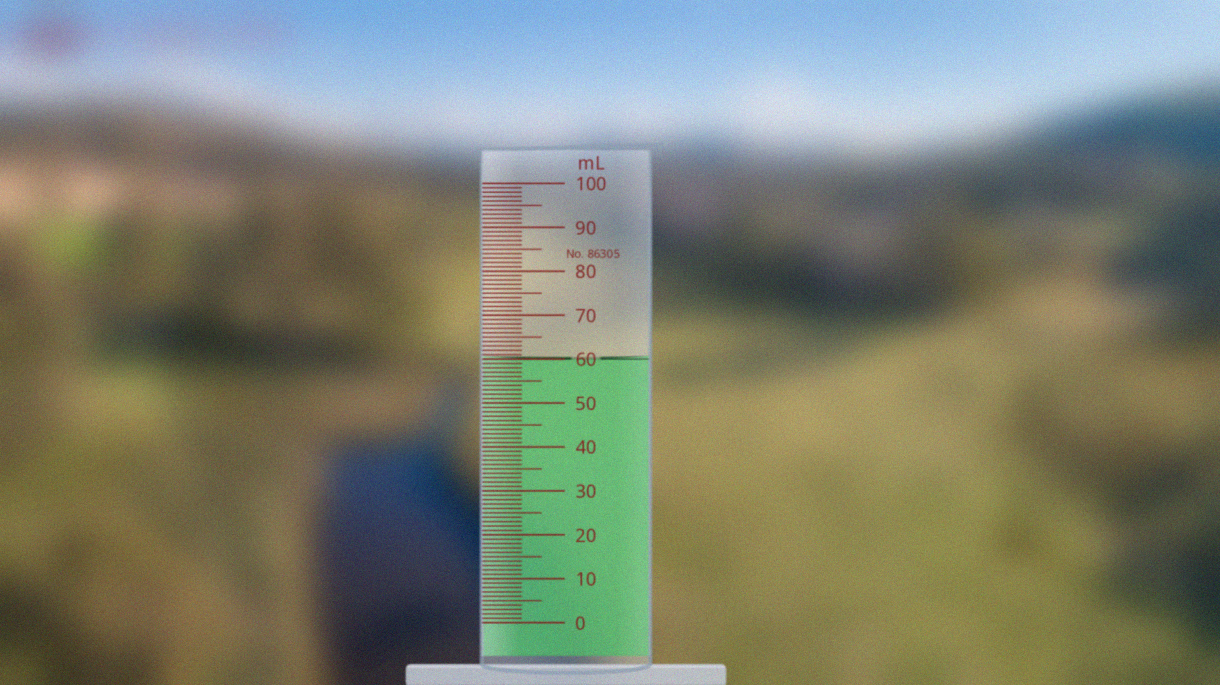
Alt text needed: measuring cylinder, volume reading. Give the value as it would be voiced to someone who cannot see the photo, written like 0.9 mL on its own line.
60 mL
